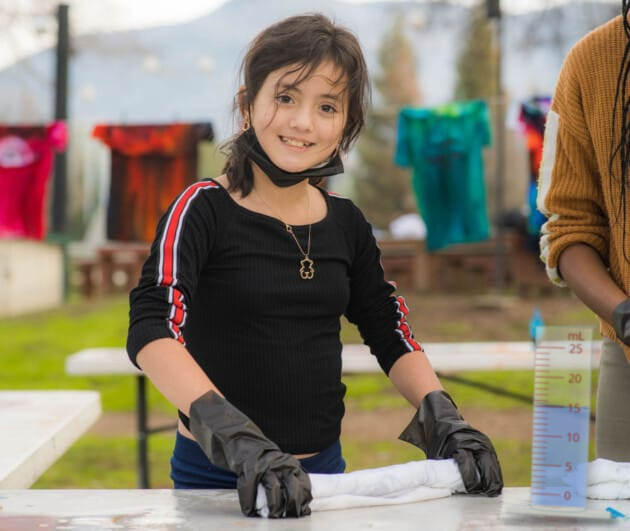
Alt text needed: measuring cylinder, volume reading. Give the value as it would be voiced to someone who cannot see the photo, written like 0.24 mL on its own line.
15 mL
